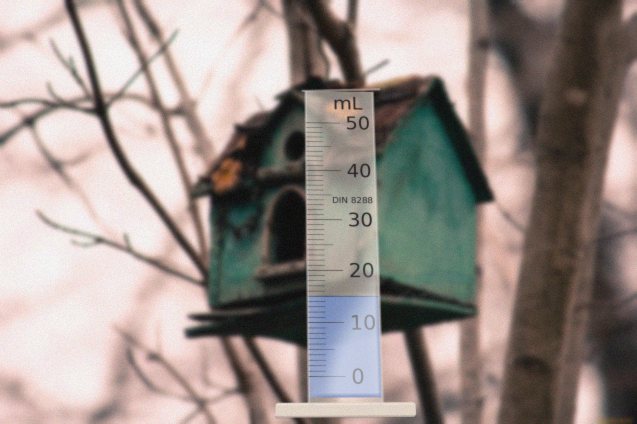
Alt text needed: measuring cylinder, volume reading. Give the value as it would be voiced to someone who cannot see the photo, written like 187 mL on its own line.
15 mL
